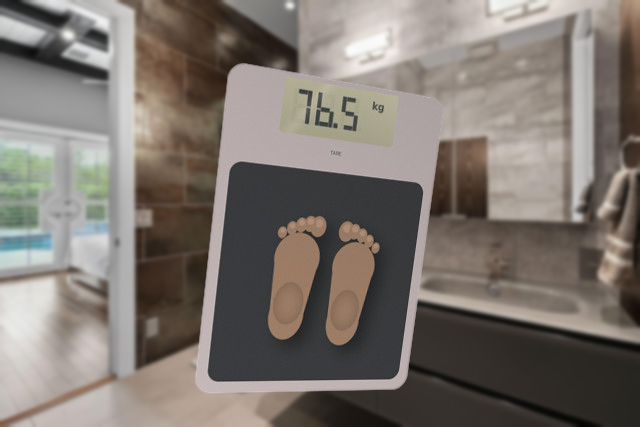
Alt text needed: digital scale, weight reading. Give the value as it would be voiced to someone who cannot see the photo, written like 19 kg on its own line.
76.5 kg
